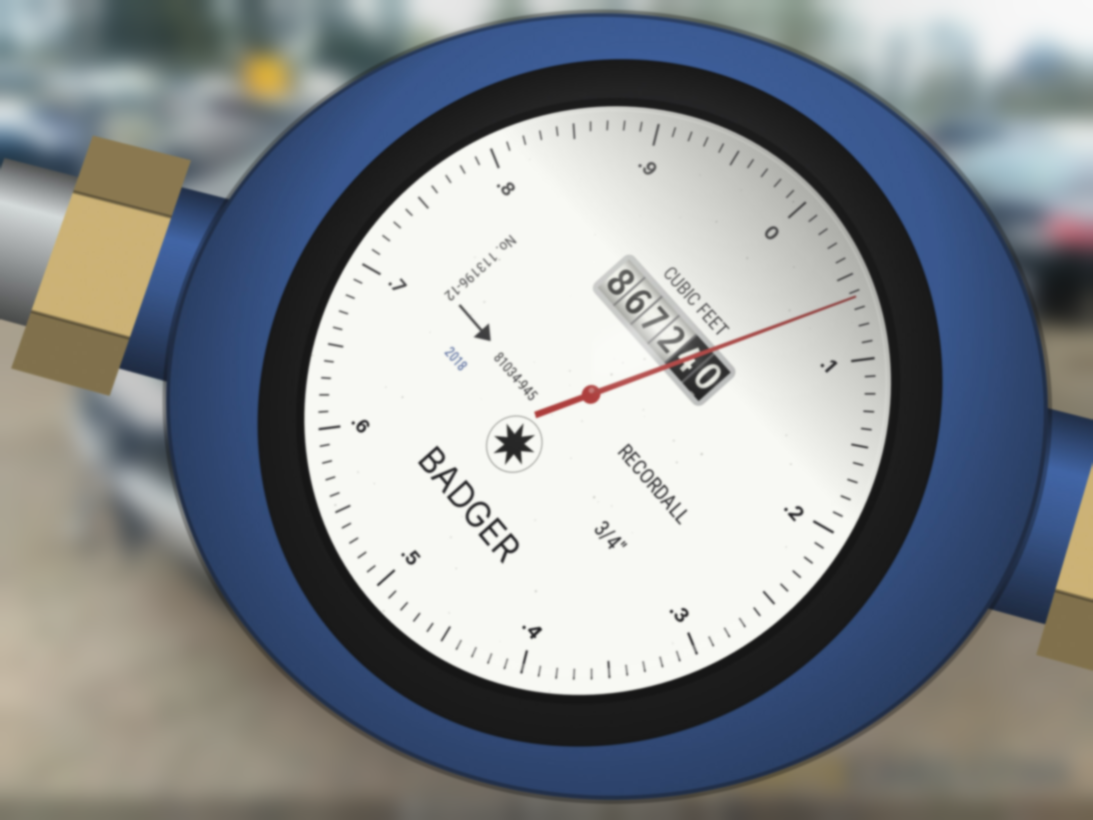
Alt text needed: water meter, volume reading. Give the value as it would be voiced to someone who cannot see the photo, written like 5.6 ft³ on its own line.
867240.06 ft³
